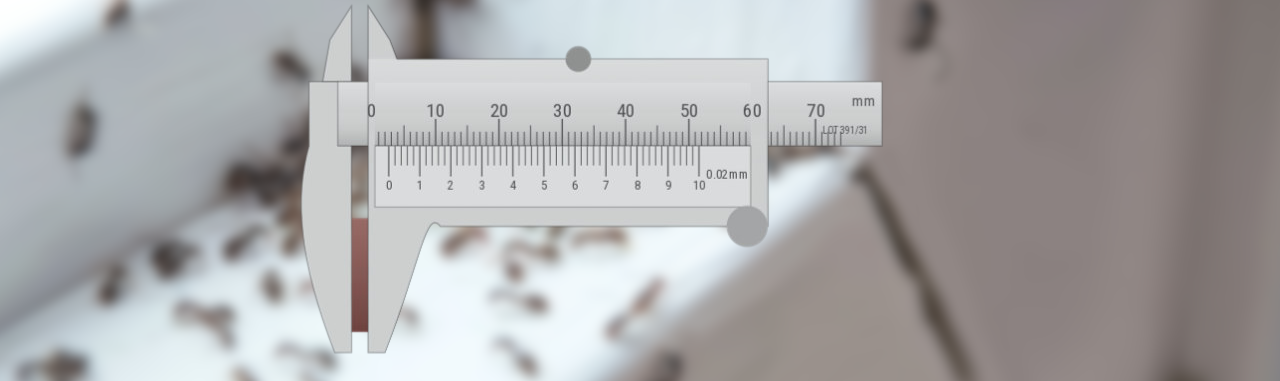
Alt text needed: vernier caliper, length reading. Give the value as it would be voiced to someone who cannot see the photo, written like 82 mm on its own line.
2.6 mm
